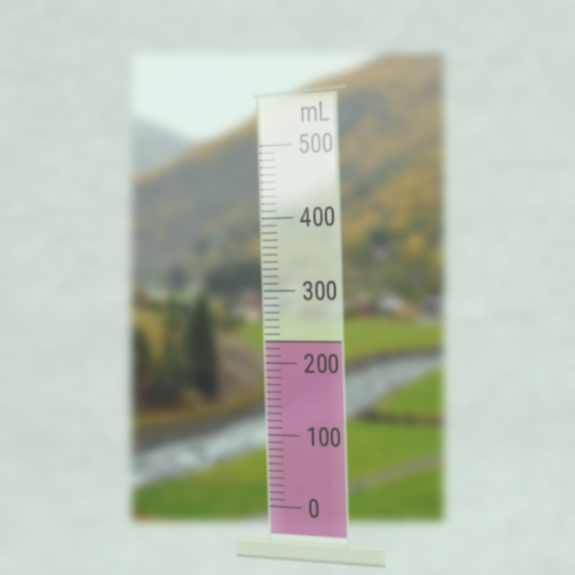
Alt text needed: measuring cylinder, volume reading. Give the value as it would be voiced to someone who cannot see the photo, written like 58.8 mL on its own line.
230 mL
